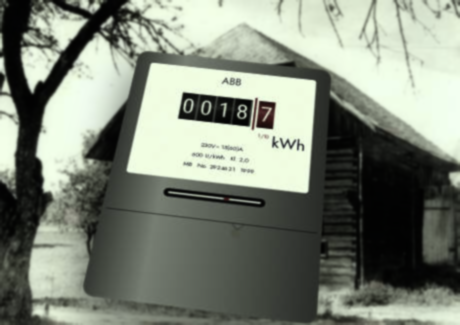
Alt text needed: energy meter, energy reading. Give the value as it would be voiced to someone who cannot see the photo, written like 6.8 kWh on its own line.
18.7 kWh
